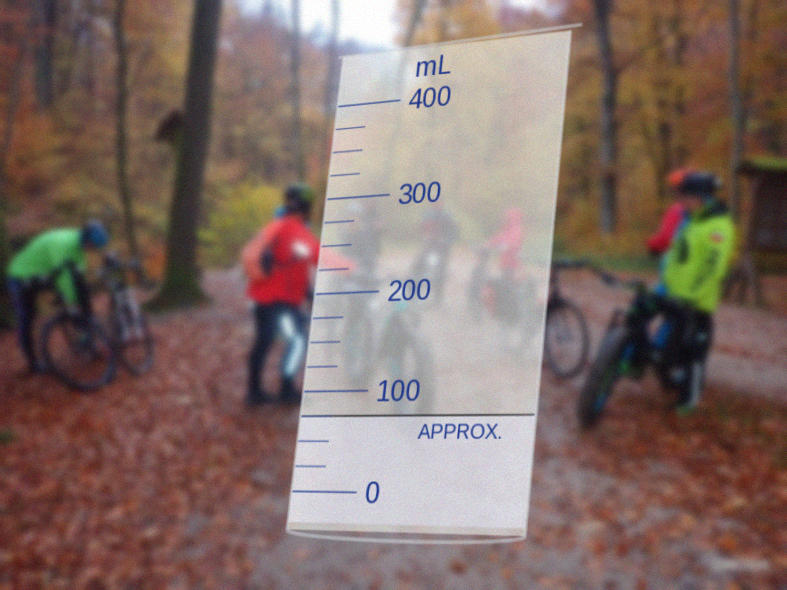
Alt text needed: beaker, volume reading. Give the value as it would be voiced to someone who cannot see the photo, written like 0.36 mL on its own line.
75 mL
